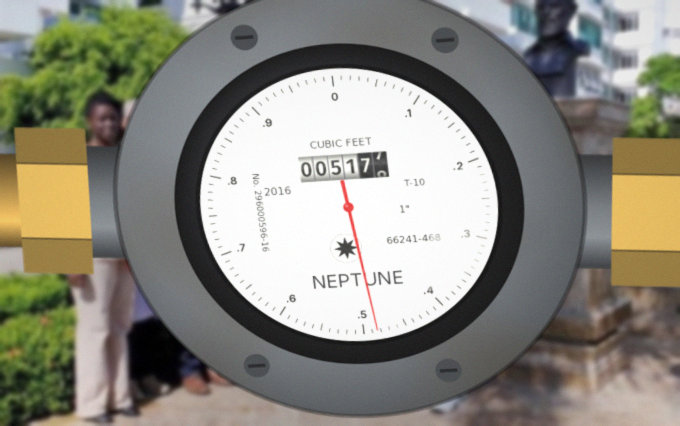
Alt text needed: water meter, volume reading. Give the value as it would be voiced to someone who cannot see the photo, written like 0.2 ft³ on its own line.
5177.48 ft³
